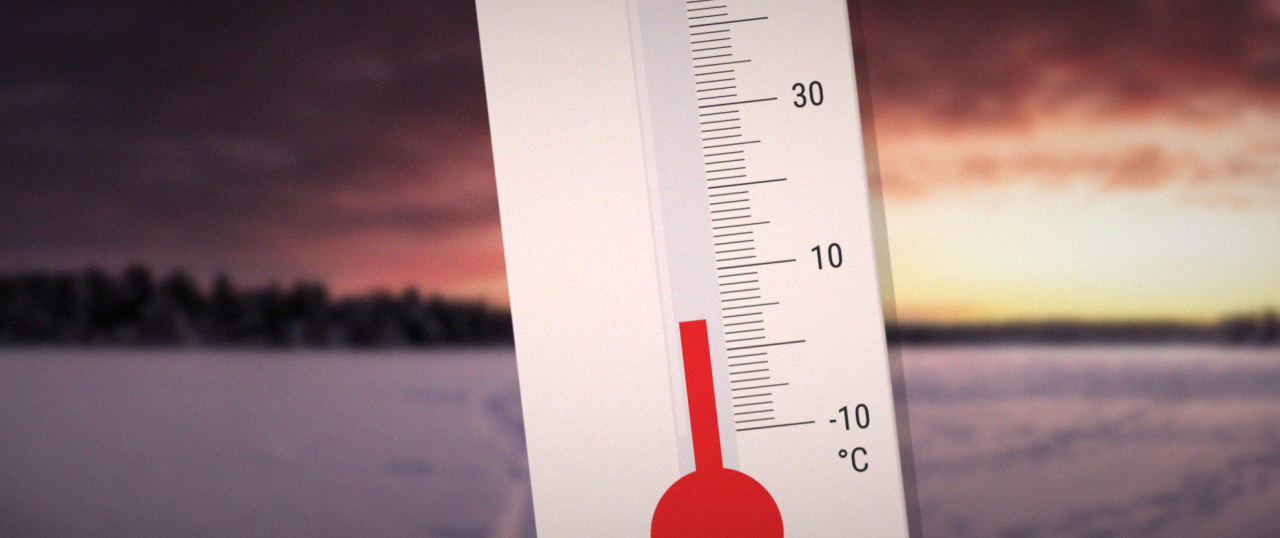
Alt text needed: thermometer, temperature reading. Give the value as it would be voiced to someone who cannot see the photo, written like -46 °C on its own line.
4 °C
